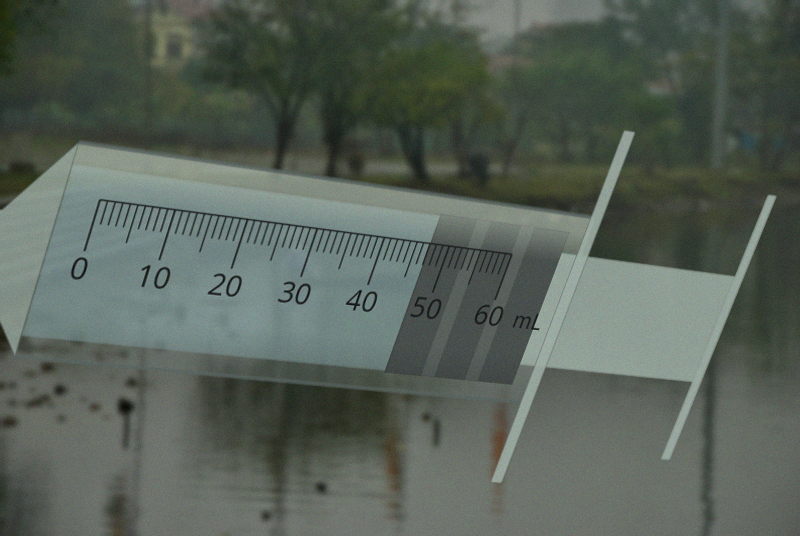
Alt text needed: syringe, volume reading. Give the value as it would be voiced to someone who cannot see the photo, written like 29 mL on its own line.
47 mL
